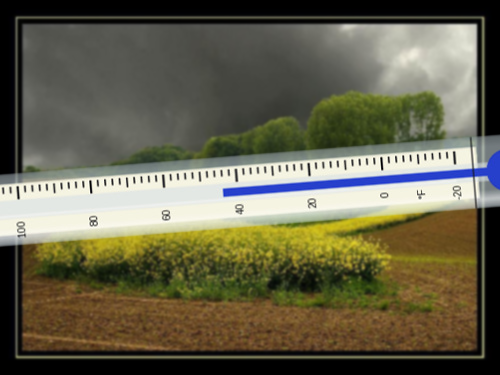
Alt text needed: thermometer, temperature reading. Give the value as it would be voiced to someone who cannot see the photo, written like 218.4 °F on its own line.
44 °F
